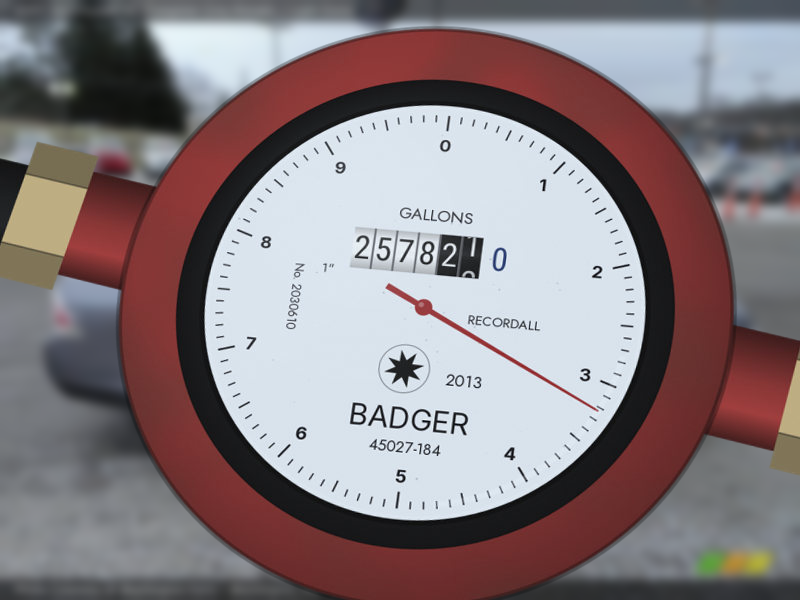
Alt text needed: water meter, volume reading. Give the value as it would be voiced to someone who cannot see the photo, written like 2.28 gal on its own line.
2578213.2 gal
